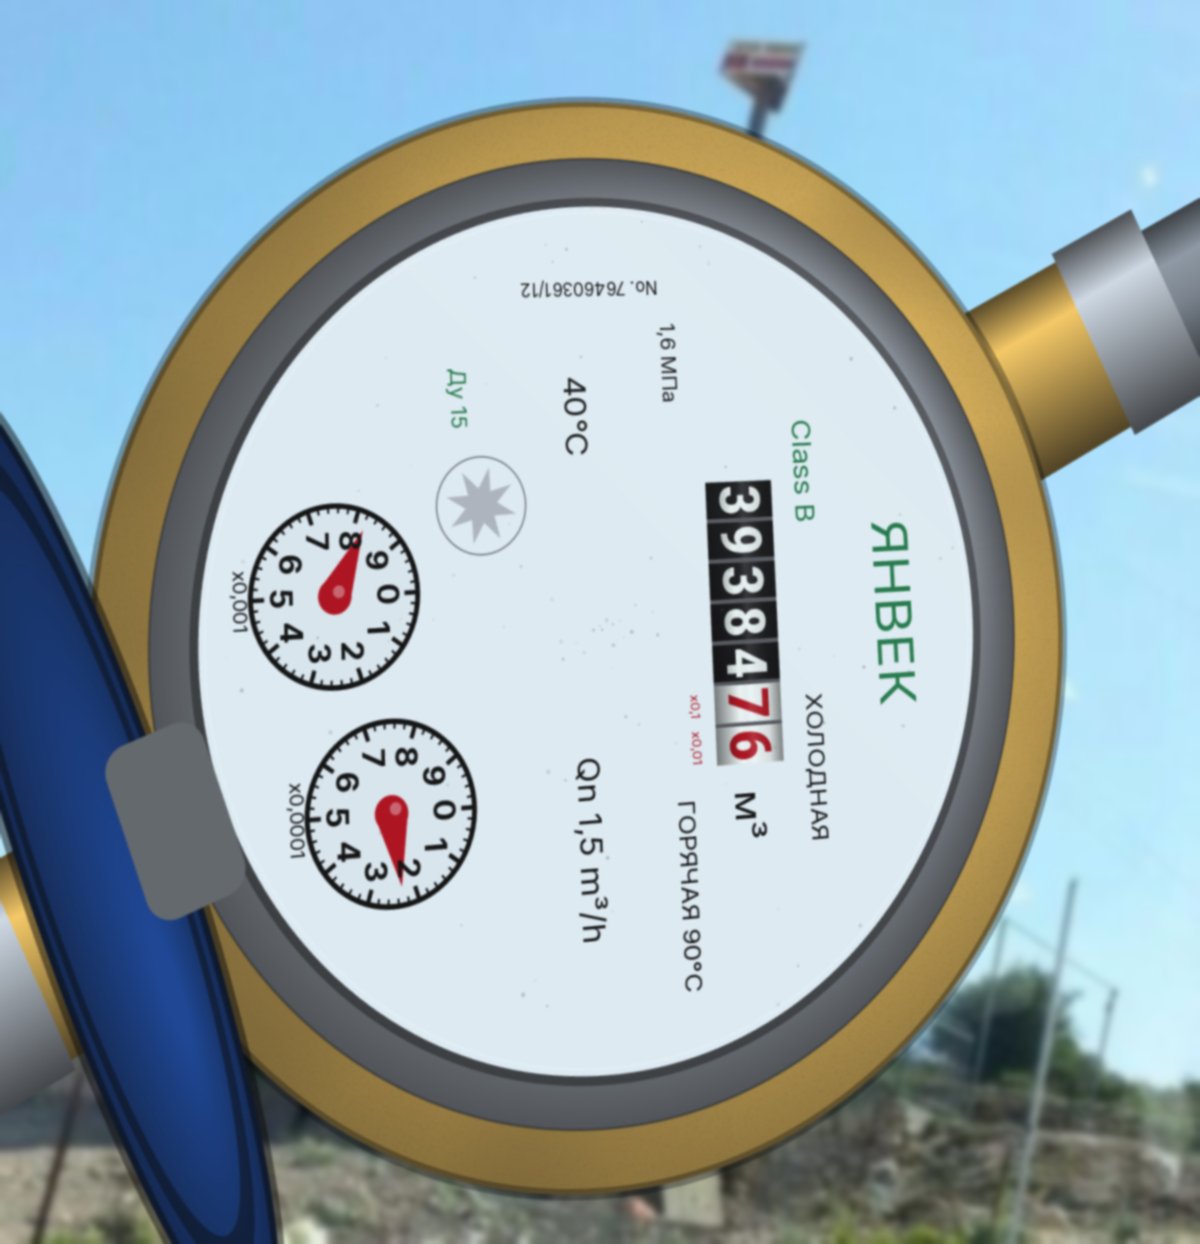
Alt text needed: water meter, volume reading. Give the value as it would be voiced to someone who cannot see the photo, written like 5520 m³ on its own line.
39384.7682 m³
